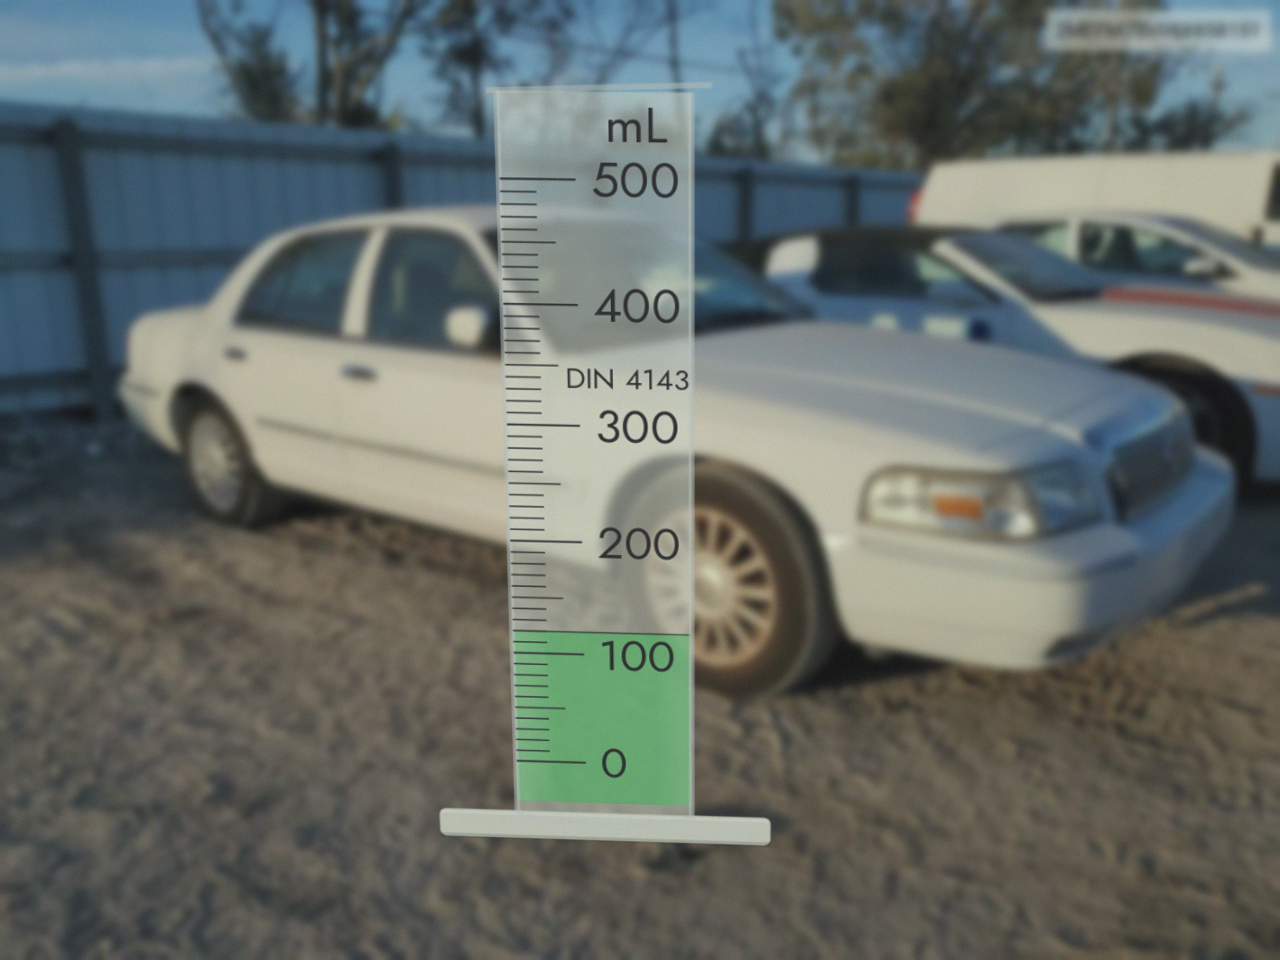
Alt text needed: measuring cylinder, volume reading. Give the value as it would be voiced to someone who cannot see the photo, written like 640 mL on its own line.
120 mL
